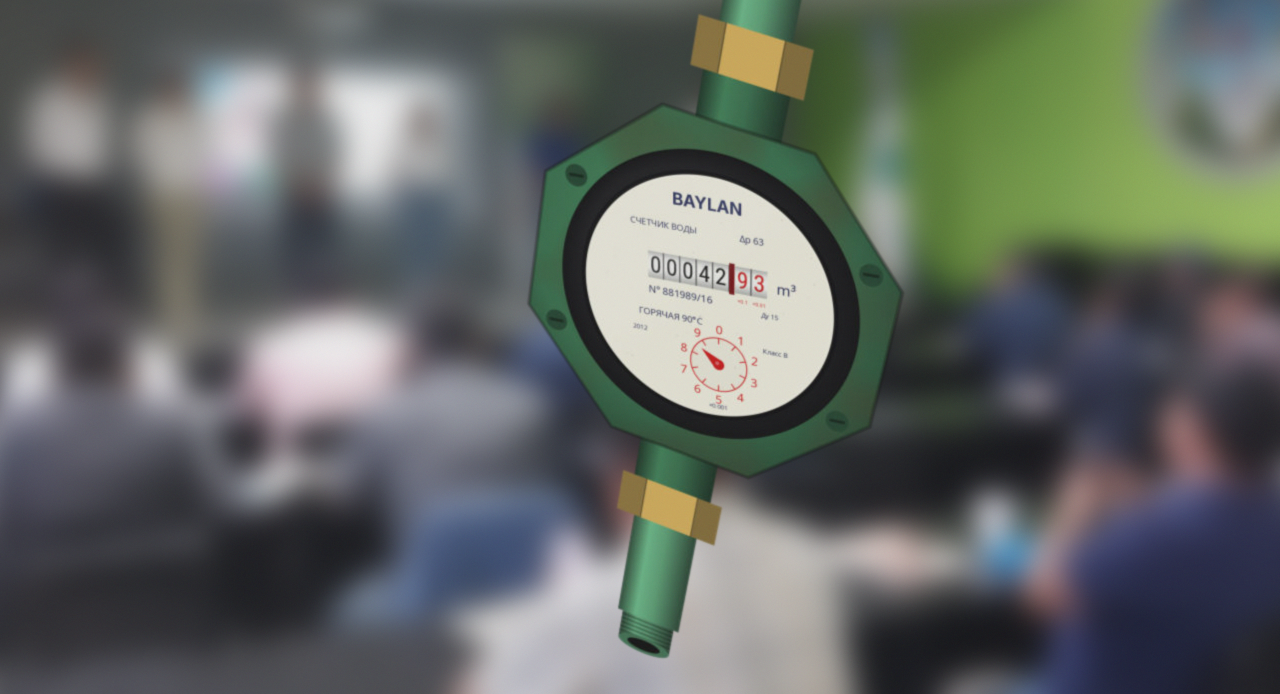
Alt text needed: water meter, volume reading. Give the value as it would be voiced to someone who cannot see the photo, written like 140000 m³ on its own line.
42.938 m³
